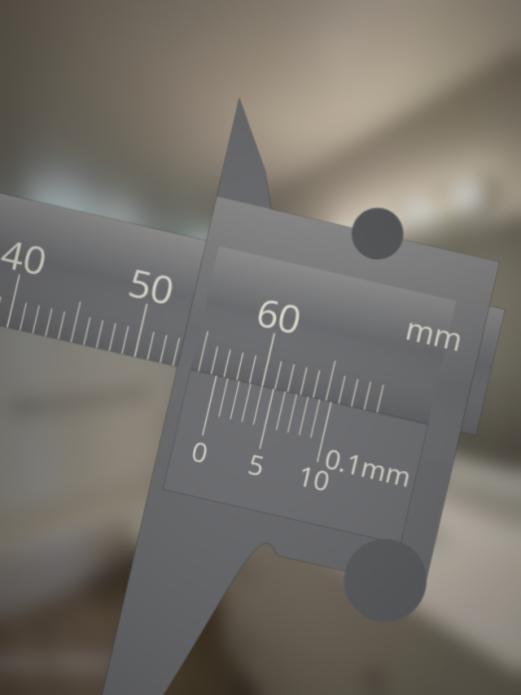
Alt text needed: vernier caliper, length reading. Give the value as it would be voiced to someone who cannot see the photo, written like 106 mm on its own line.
56.4 mm
